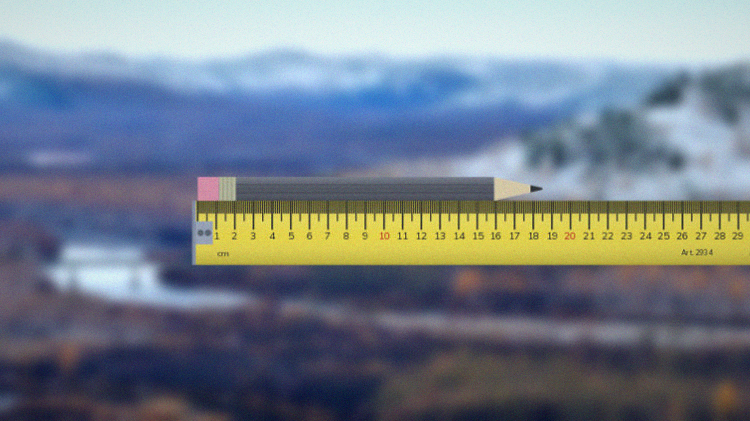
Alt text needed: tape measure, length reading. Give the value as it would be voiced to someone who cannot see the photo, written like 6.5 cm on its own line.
18.5 cm
